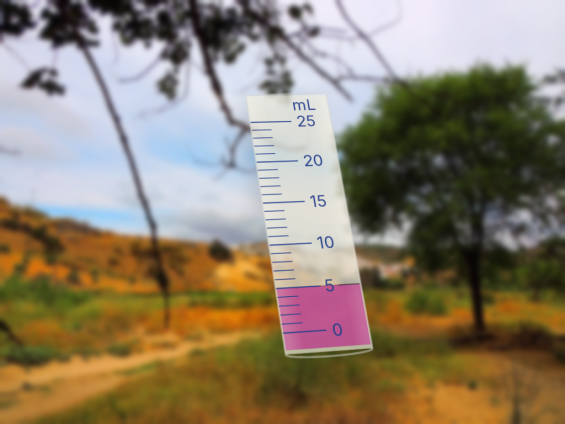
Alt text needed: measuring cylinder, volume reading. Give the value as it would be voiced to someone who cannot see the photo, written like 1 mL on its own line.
5 mL
